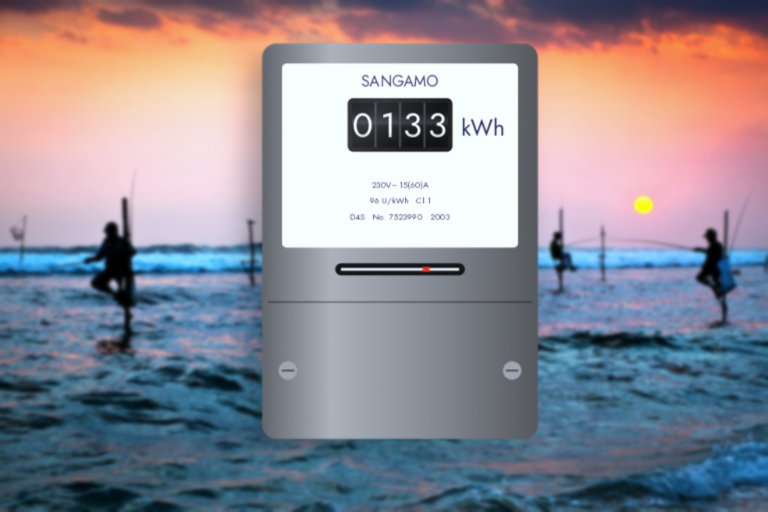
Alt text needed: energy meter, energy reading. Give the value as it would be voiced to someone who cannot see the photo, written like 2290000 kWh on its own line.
133 kWh
